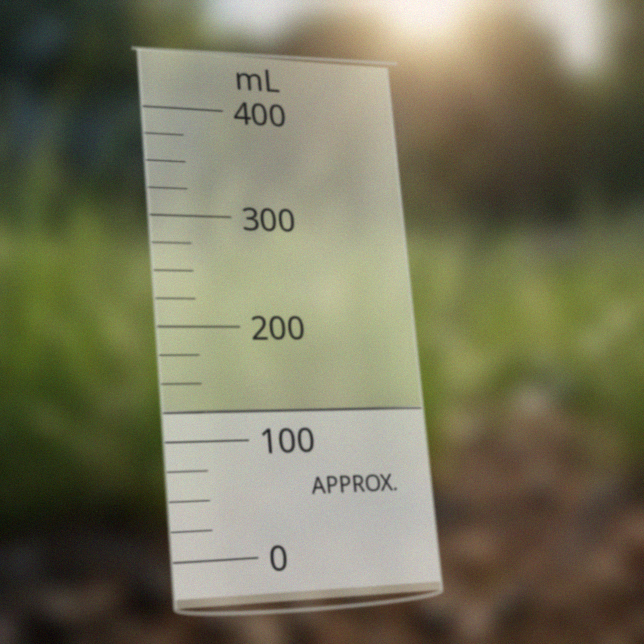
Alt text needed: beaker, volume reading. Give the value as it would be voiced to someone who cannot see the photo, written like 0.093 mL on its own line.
125 mL
